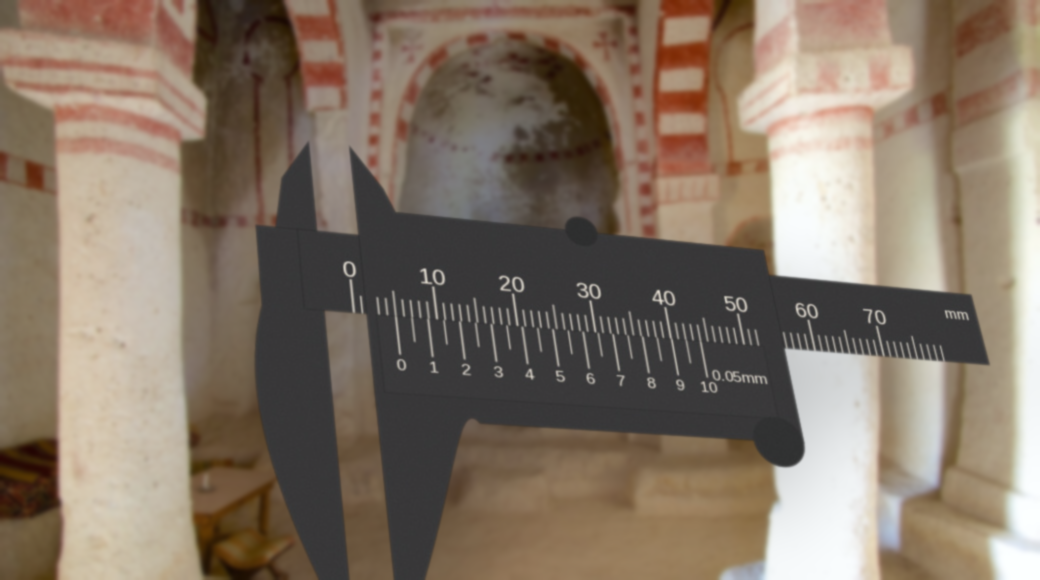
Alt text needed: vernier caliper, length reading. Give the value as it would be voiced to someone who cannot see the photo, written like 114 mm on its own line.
5.0 mm
